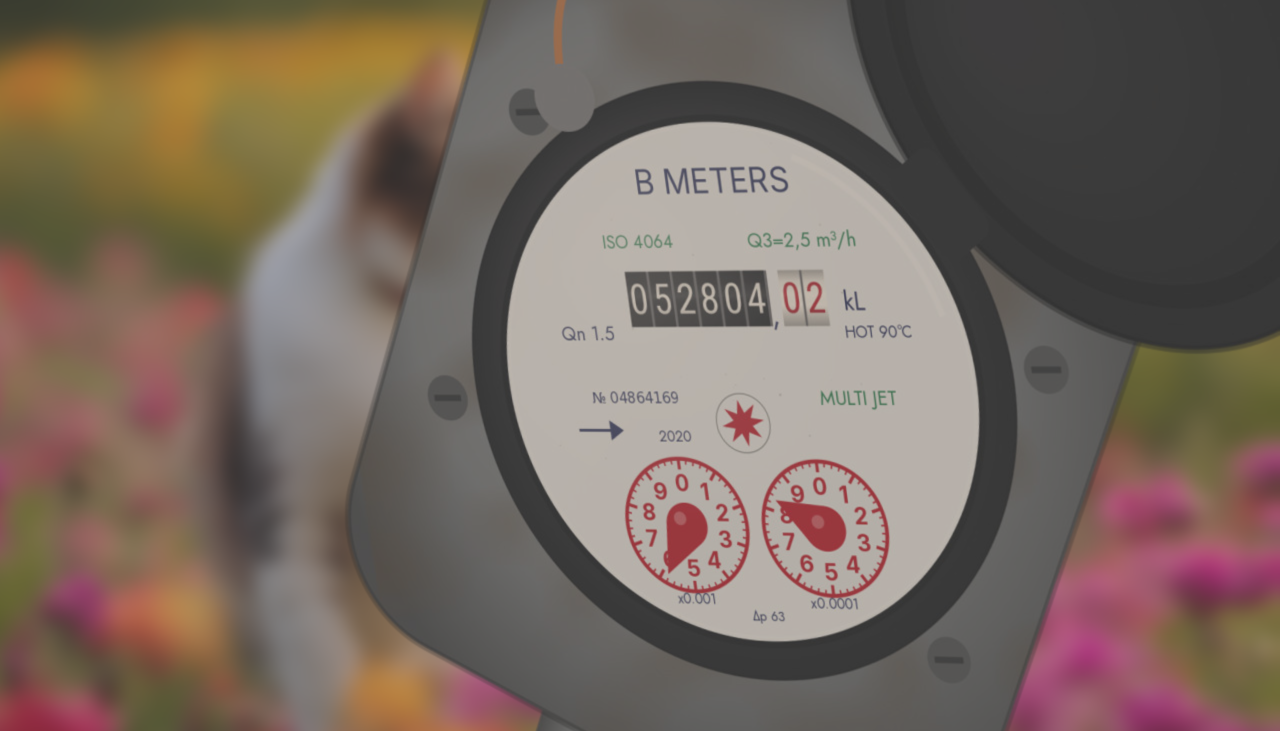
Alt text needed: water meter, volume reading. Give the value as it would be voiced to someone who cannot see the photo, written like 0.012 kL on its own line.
52804.0258 kL
